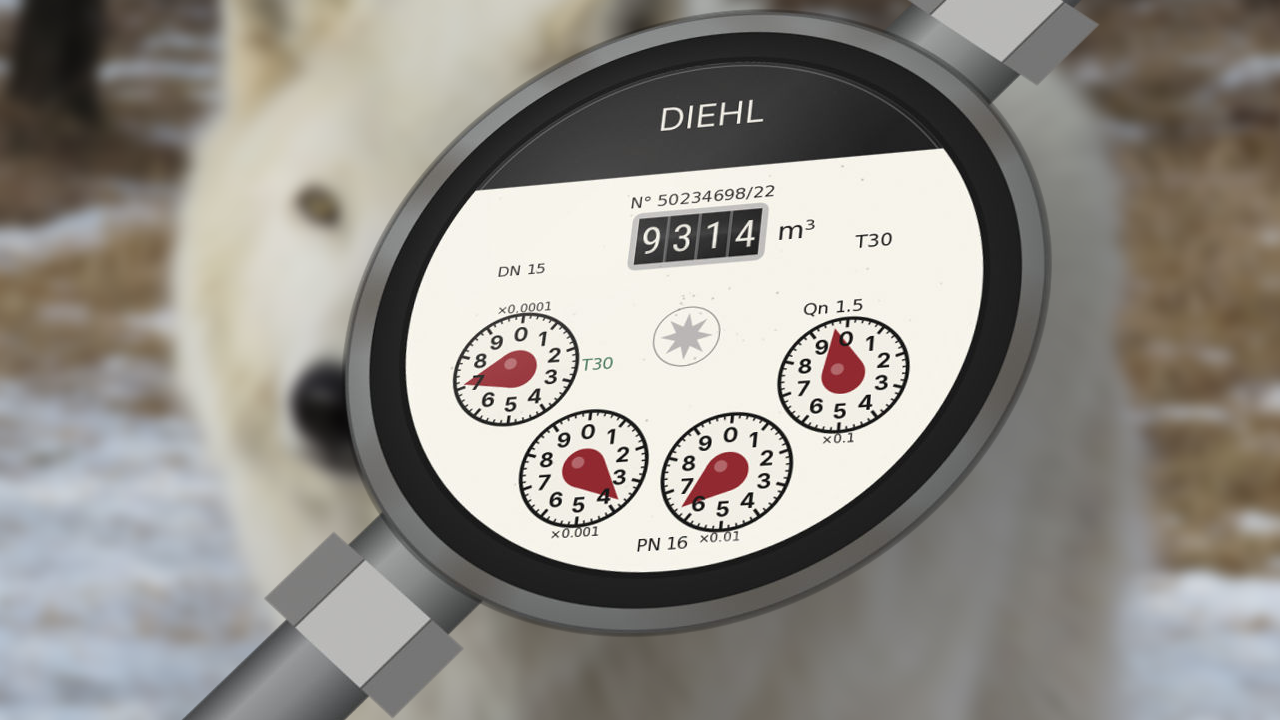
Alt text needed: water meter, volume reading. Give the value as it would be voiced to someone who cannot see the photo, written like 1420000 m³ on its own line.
9313.9637 m³
